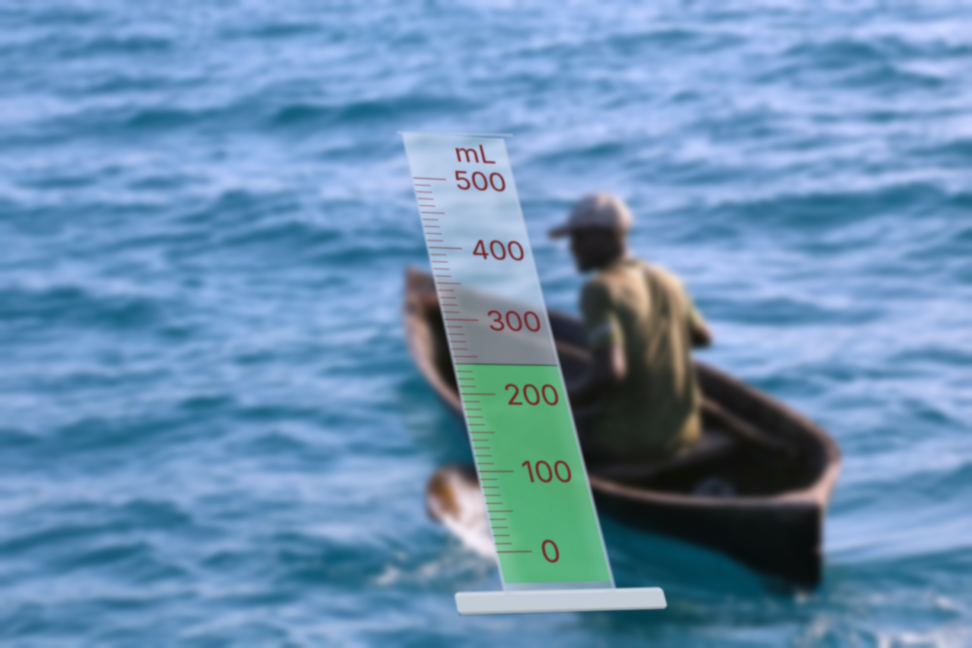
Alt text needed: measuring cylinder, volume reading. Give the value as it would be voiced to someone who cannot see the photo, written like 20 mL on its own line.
240 mL
